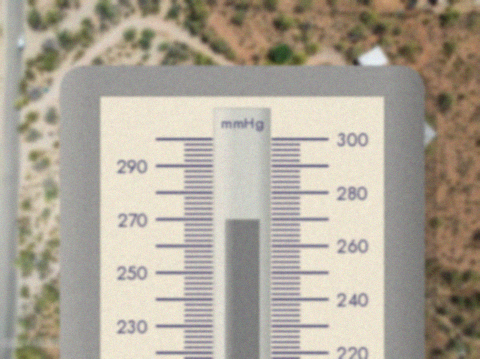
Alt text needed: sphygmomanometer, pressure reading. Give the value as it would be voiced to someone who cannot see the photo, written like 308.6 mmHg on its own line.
270 mmHg
